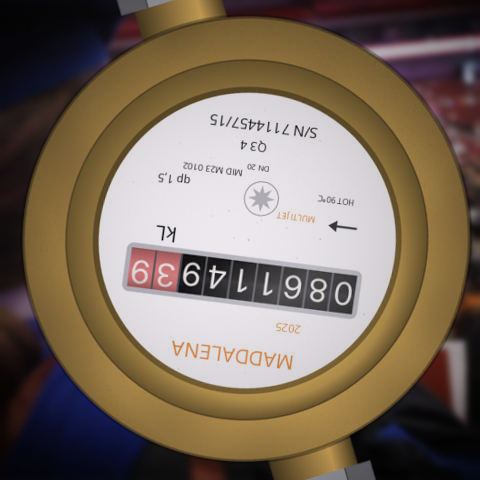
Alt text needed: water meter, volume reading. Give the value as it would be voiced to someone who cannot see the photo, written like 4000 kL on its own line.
861149.39 kL
